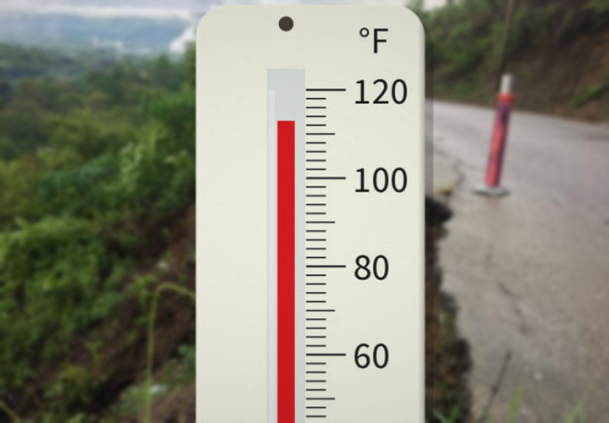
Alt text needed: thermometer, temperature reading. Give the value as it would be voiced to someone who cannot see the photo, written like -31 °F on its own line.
113 °F
